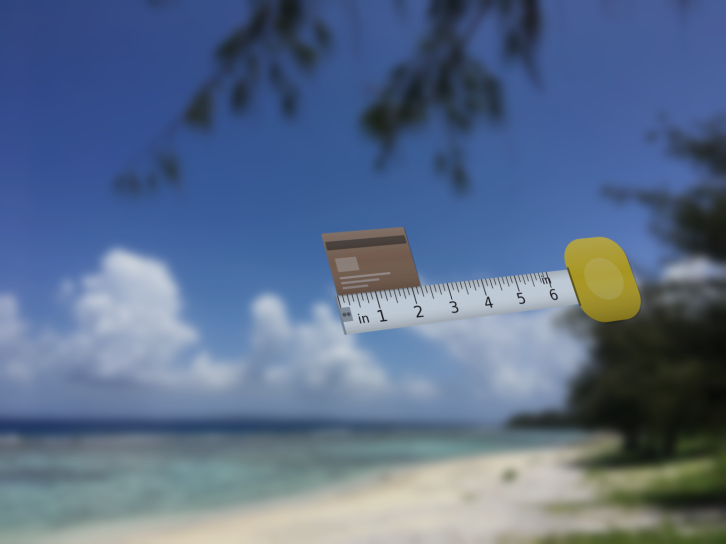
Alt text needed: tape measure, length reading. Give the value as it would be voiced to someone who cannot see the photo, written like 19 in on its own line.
2.25 in
